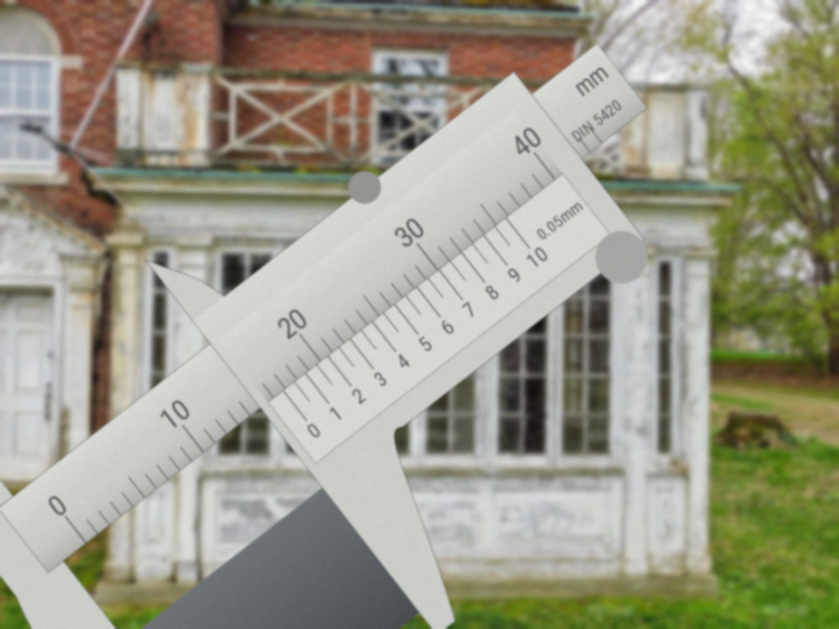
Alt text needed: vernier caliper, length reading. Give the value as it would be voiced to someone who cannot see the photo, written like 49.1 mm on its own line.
16.8 mm
